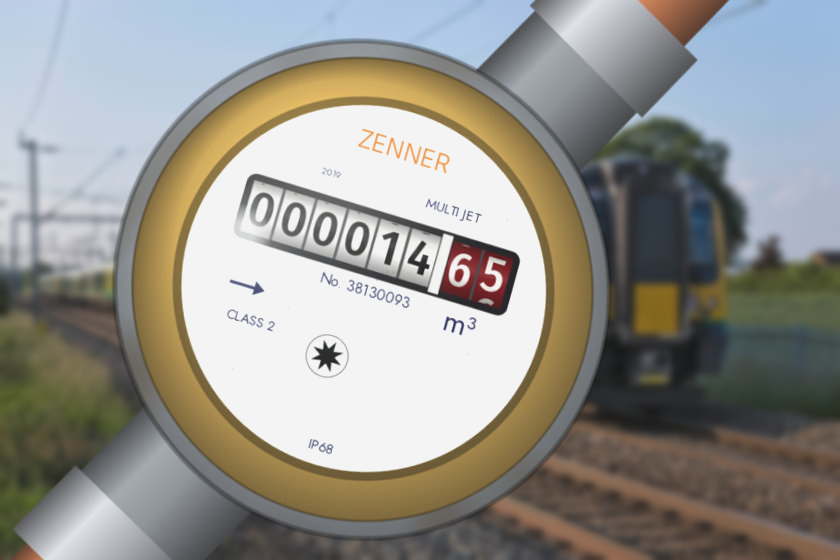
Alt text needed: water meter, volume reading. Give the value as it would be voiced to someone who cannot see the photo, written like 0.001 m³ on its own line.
14.65 m³
